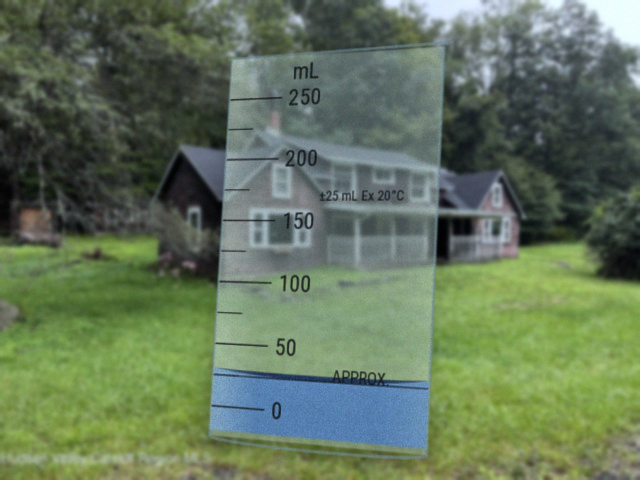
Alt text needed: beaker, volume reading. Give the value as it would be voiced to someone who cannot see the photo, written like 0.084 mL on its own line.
25 mL
